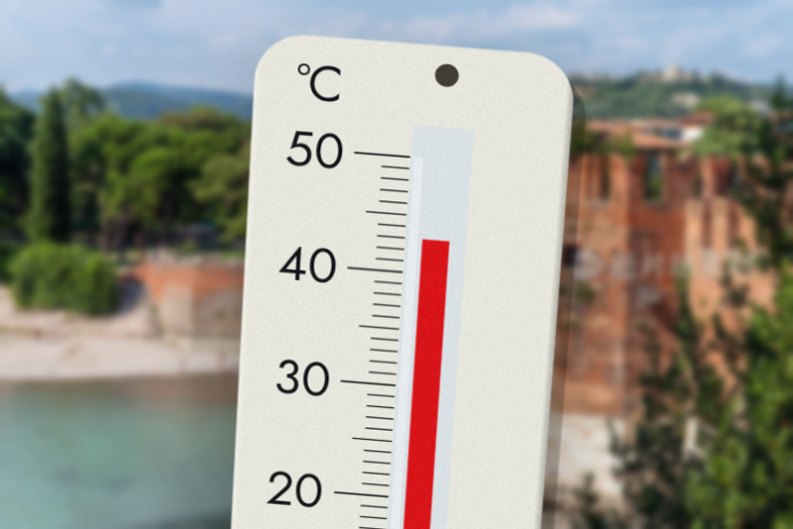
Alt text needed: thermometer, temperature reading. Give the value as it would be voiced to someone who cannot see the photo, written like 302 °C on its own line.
43 °C
